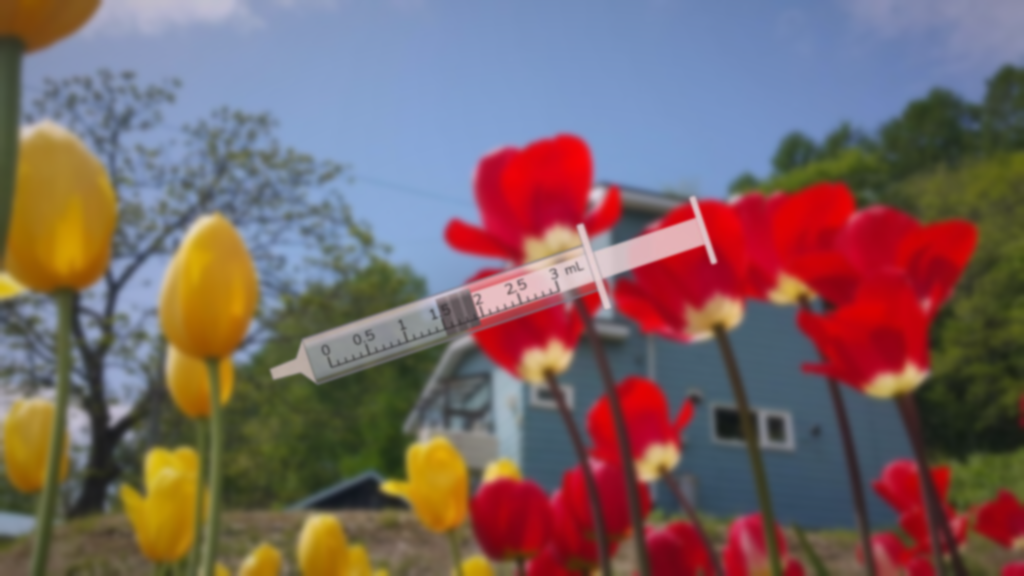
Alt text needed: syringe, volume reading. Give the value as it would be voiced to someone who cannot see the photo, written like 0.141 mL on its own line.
1.5 mL
